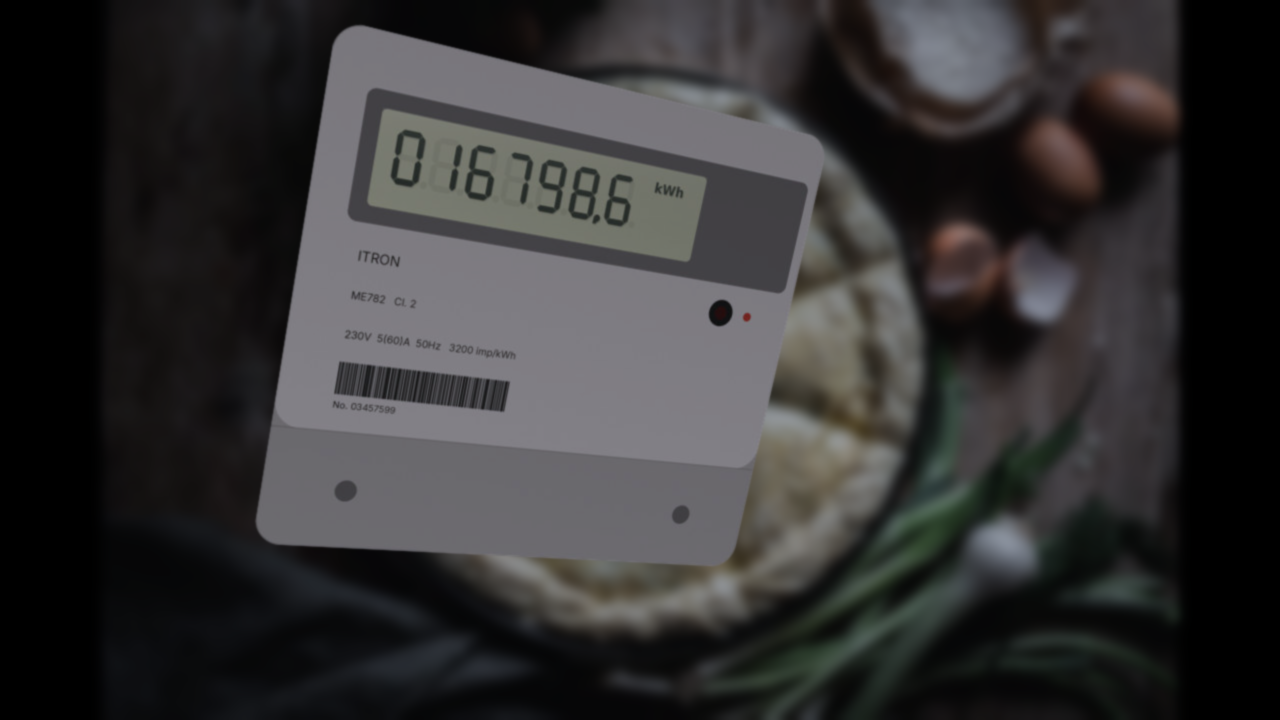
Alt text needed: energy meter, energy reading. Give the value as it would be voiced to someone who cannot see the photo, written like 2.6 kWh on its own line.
16798.6 kWh
